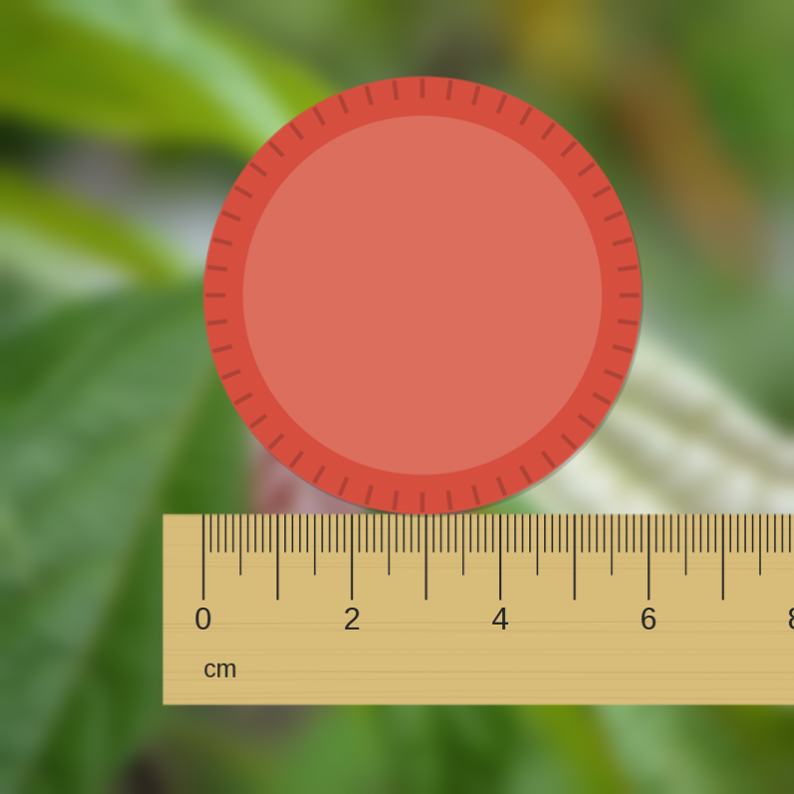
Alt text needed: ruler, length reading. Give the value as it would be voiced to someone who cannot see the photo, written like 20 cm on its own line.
5.9 cm
